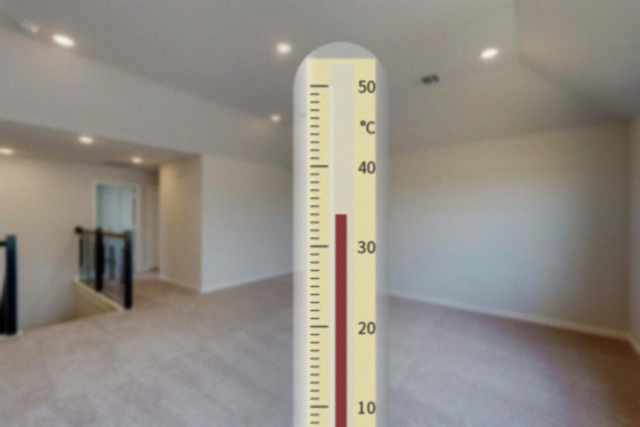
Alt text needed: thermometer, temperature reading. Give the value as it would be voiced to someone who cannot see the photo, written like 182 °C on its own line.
34 °C
